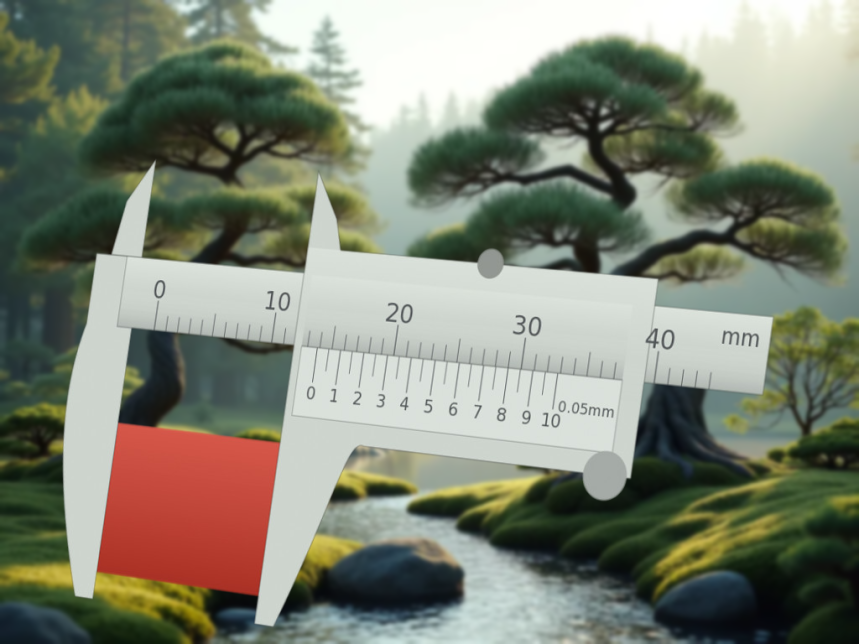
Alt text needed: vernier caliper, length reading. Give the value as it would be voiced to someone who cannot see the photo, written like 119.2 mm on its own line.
13.8 mm
